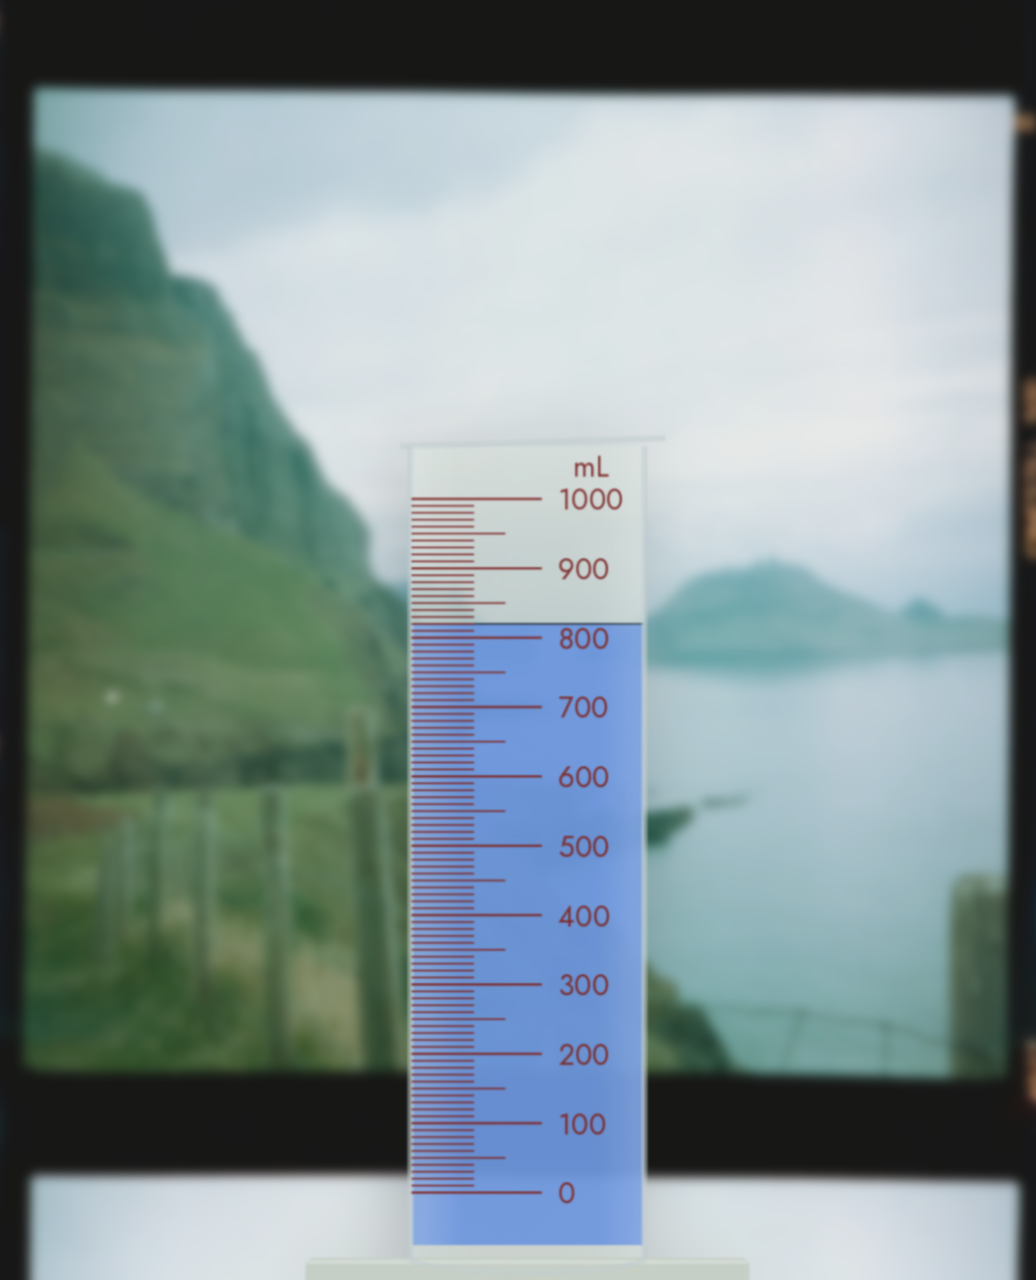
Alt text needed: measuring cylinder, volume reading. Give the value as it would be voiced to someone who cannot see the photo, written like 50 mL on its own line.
820 mL
